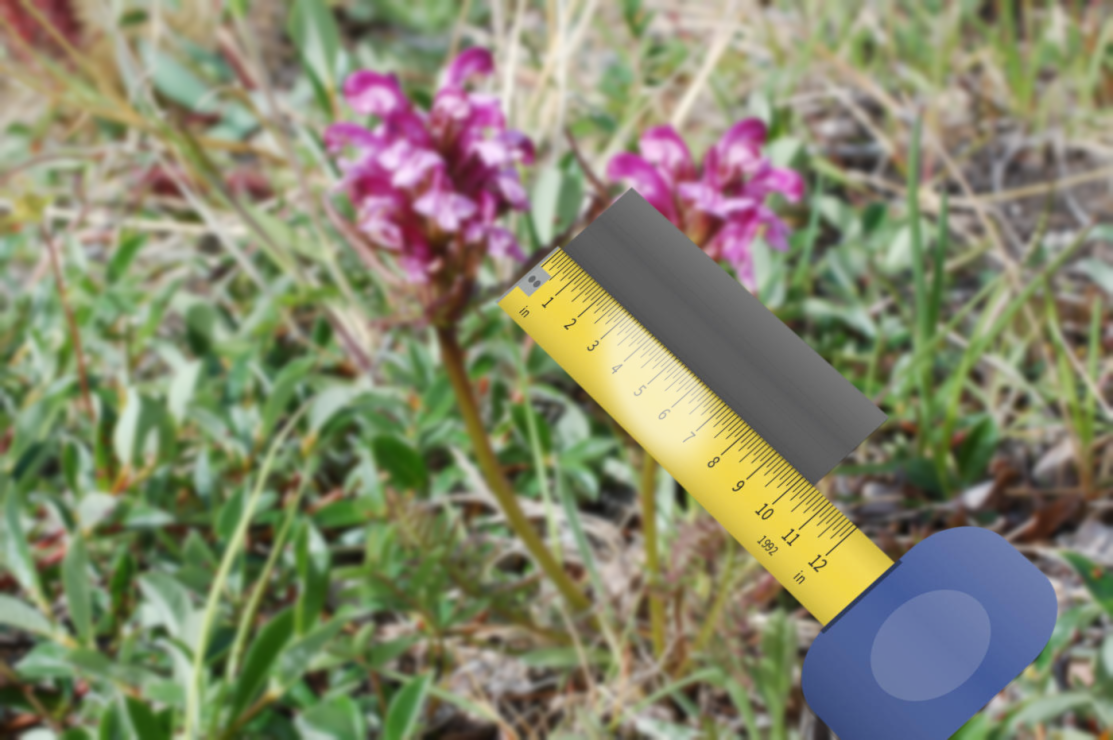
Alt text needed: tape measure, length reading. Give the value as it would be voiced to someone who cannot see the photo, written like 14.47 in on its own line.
10.375 in
